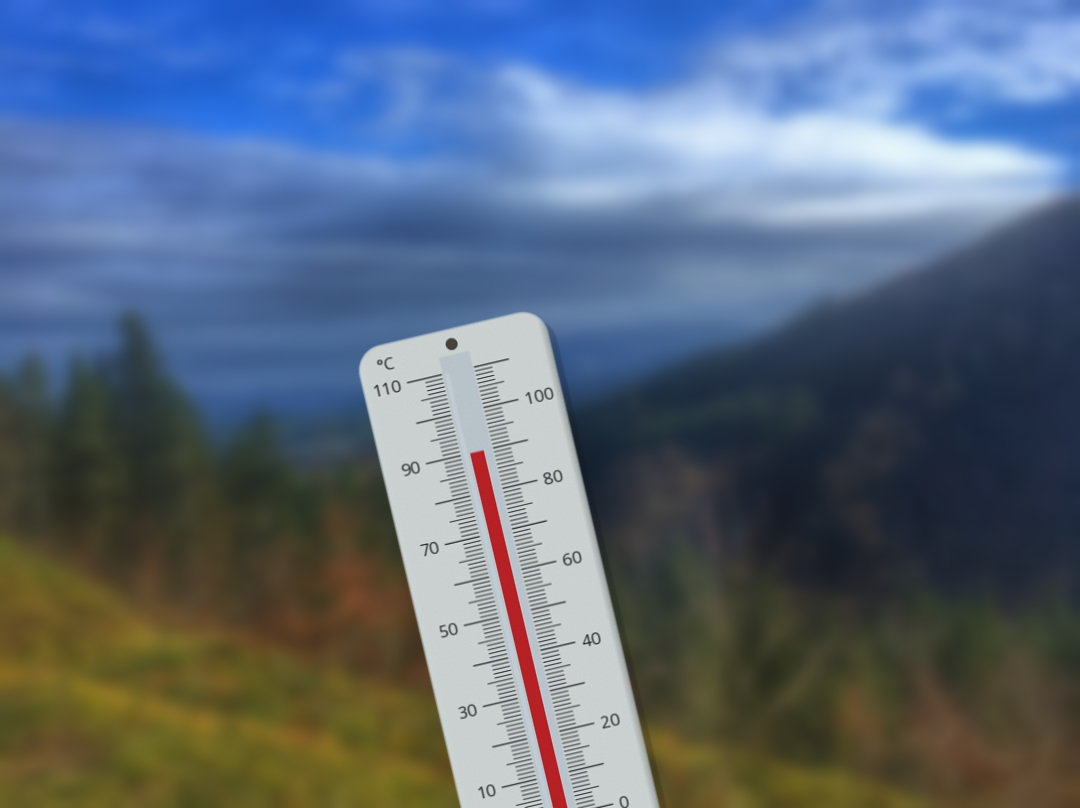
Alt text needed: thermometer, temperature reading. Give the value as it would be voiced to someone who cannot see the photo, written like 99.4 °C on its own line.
90 °C
